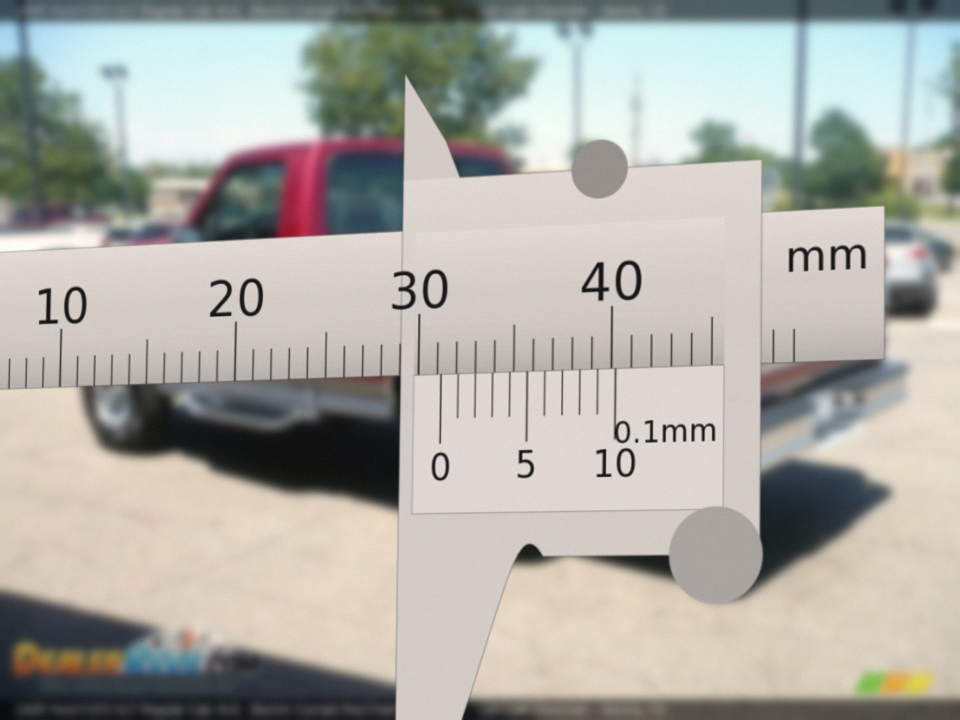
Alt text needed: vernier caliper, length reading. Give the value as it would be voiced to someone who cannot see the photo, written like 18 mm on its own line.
31.2 mm
